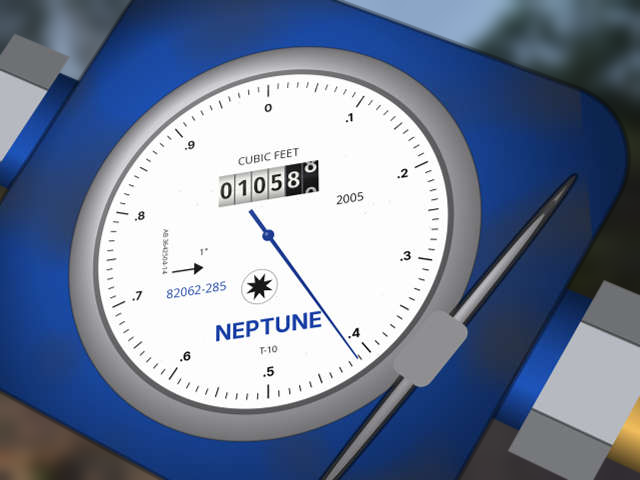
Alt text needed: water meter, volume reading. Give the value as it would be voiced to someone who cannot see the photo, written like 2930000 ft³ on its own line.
10588.41 ft³
